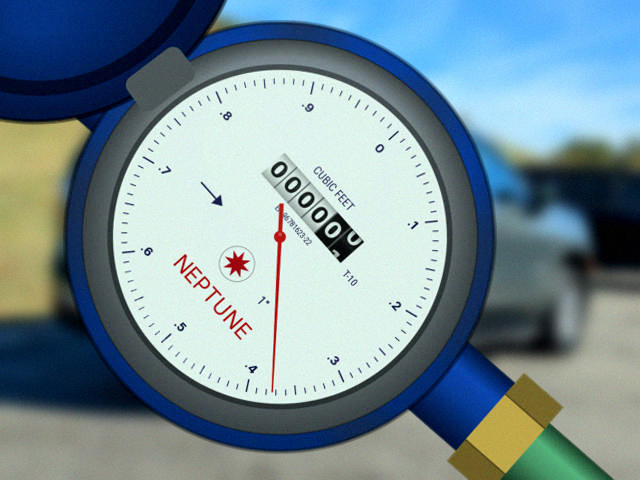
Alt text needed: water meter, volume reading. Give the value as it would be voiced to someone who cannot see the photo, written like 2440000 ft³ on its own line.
0.37 ft³
